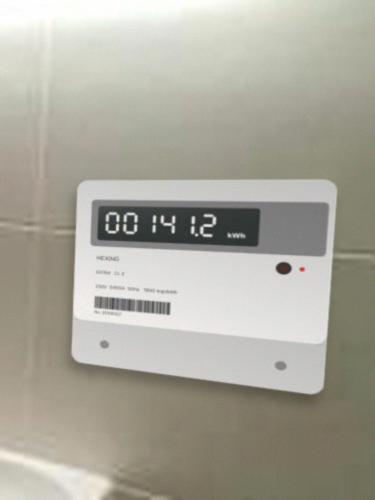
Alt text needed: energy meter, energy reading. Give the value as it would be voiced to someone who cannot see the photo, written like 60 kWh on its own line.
141.2 kWh
